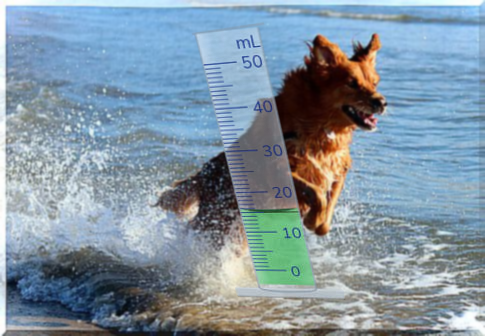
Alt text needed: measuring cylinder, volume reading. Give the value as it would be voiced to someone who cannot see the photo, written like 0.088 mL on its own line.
15 mL
